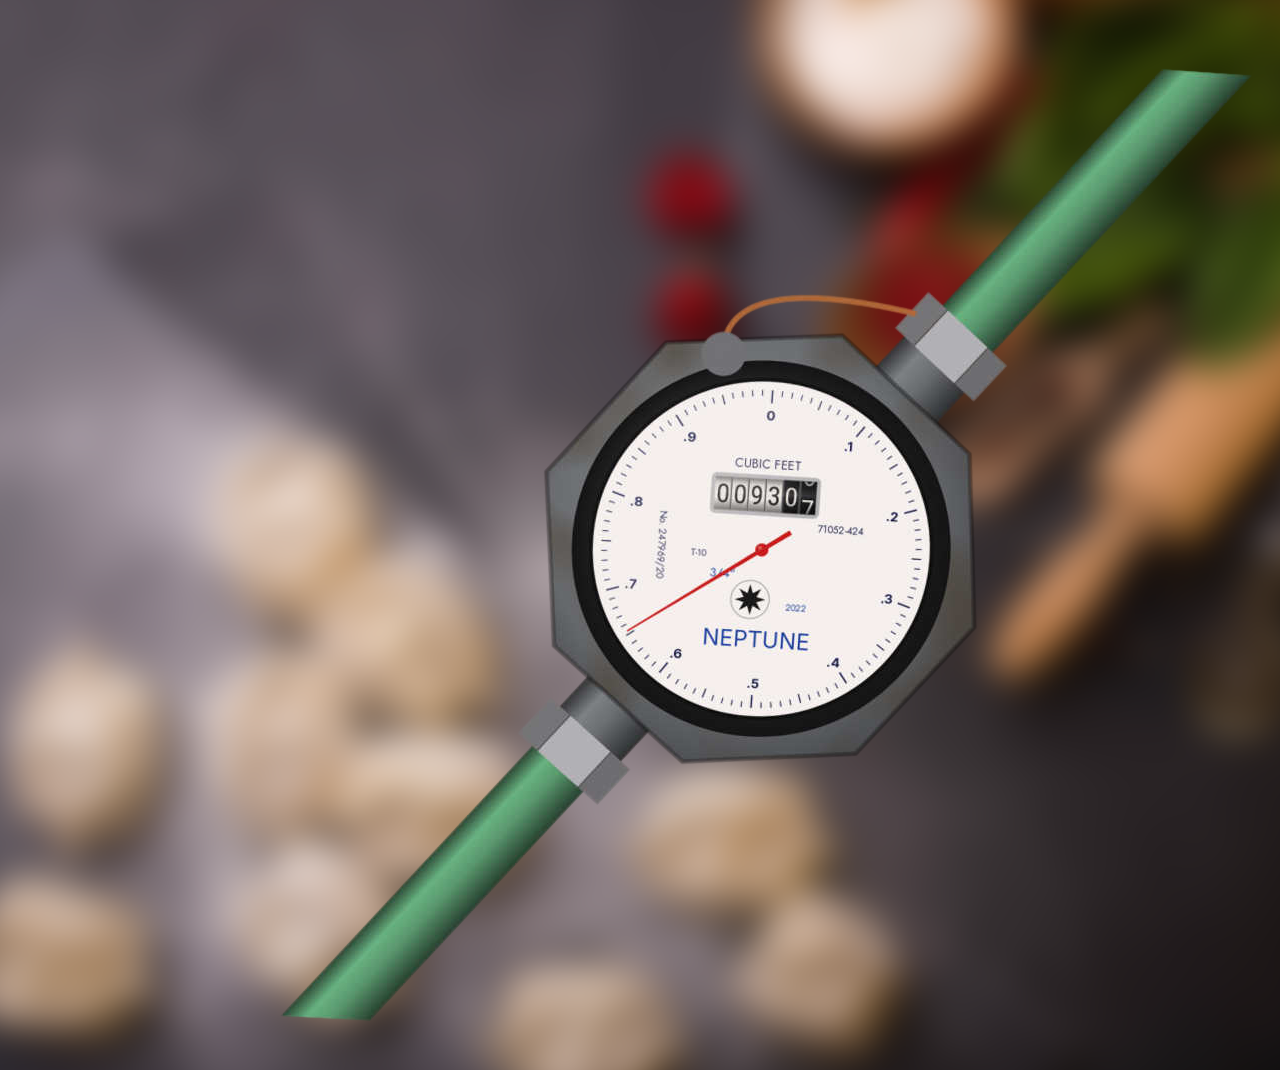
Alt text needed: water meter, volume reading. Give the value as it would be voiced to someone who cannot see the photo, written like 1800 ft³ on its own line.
9306.65 ft³
